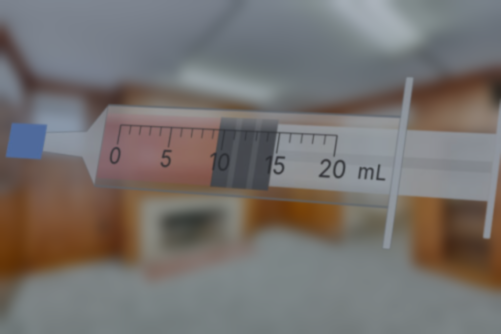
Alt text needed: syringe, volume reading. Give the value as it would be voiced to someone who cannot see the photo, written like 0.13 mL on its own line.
9.5 mL
